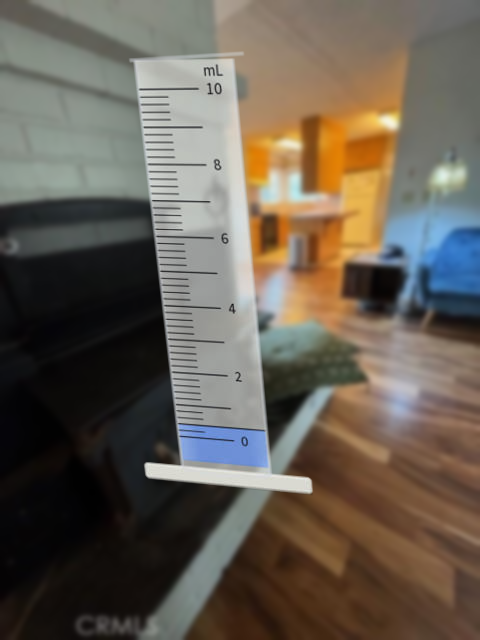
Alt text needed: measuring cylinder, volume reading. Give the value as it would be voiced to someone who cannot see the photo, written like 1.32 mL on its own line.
0.4 mL
